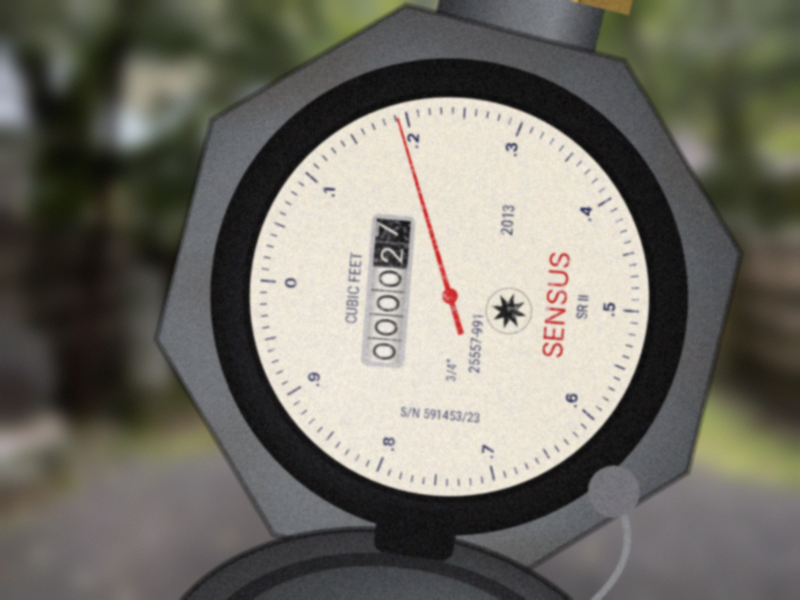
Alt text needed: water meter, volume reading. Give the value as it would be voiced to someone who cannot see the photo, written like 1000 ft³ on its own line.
27.19 ft³
